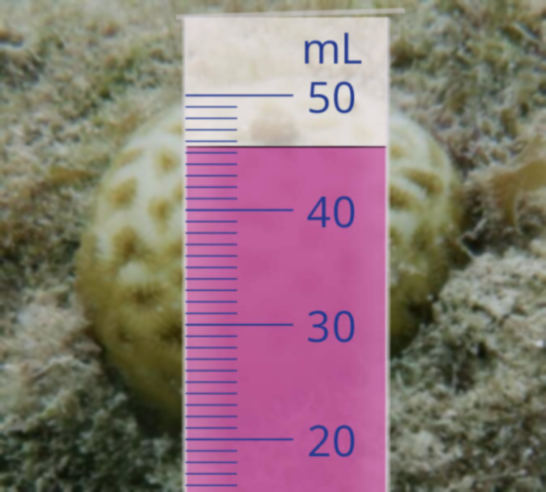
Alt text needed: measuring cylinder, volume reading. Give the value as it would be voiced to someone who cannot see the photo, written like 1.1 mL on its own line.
45.5 mL
